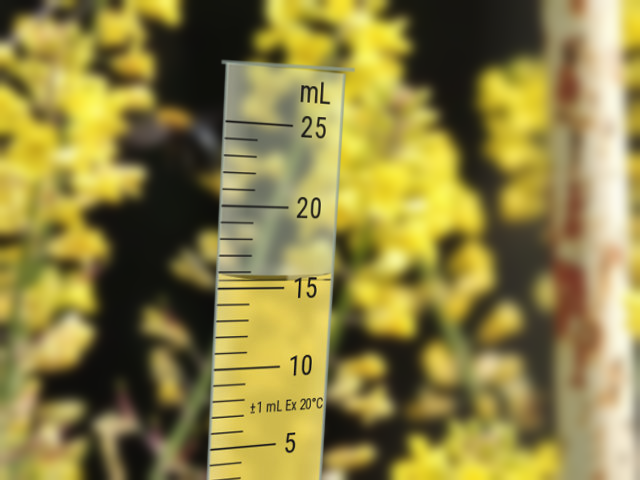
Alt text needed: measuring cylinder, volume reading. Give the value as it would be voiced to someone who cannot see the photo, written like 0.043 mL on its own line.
15.5 mL
